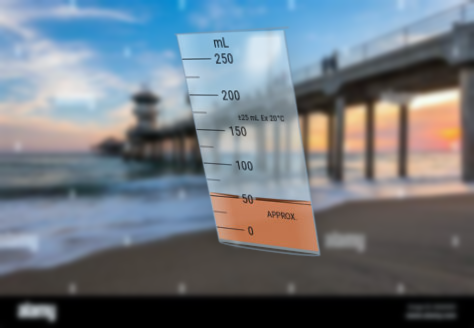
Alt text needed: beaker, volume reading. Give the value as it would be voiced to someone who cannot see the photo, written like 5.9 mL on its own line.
50 mL
